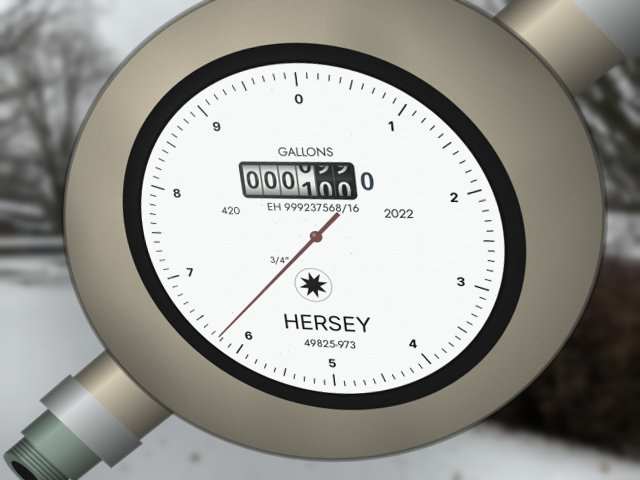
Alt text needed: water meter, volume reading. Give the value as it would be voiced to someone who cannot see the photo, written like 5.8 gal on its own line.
996.2 gal
